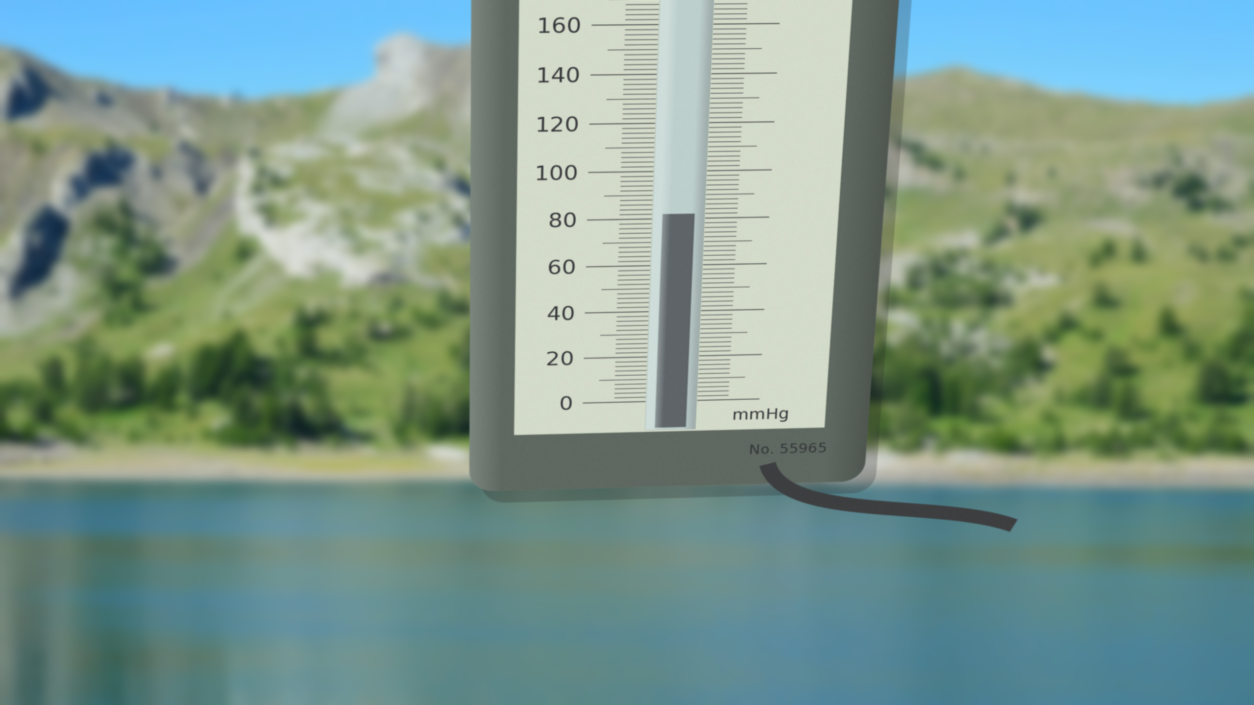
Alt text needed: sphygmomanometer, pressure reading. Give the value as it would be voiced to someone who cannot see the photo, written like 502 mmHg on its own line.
82 mmHg
